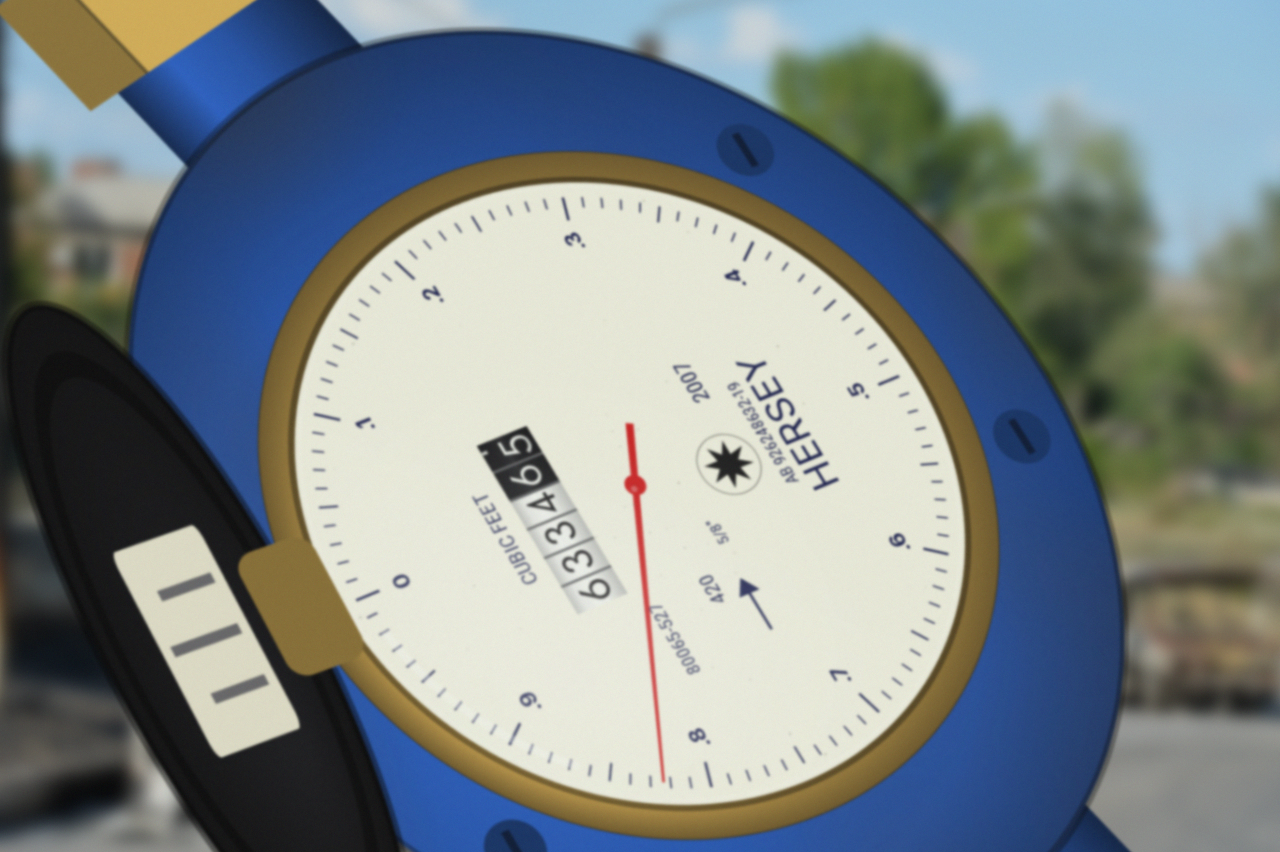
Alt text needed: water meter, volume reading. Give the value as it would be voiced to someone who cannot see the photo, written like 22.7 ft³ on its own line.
633464.82 ft³
